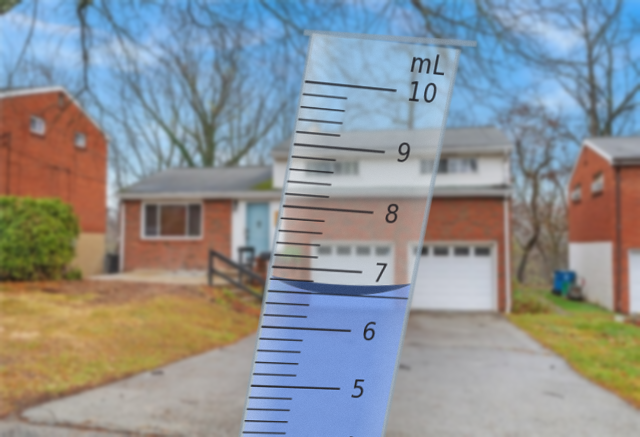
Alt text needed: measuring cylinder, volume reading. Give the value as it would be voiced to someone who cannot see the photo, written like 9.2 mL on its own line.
6.6 mL
